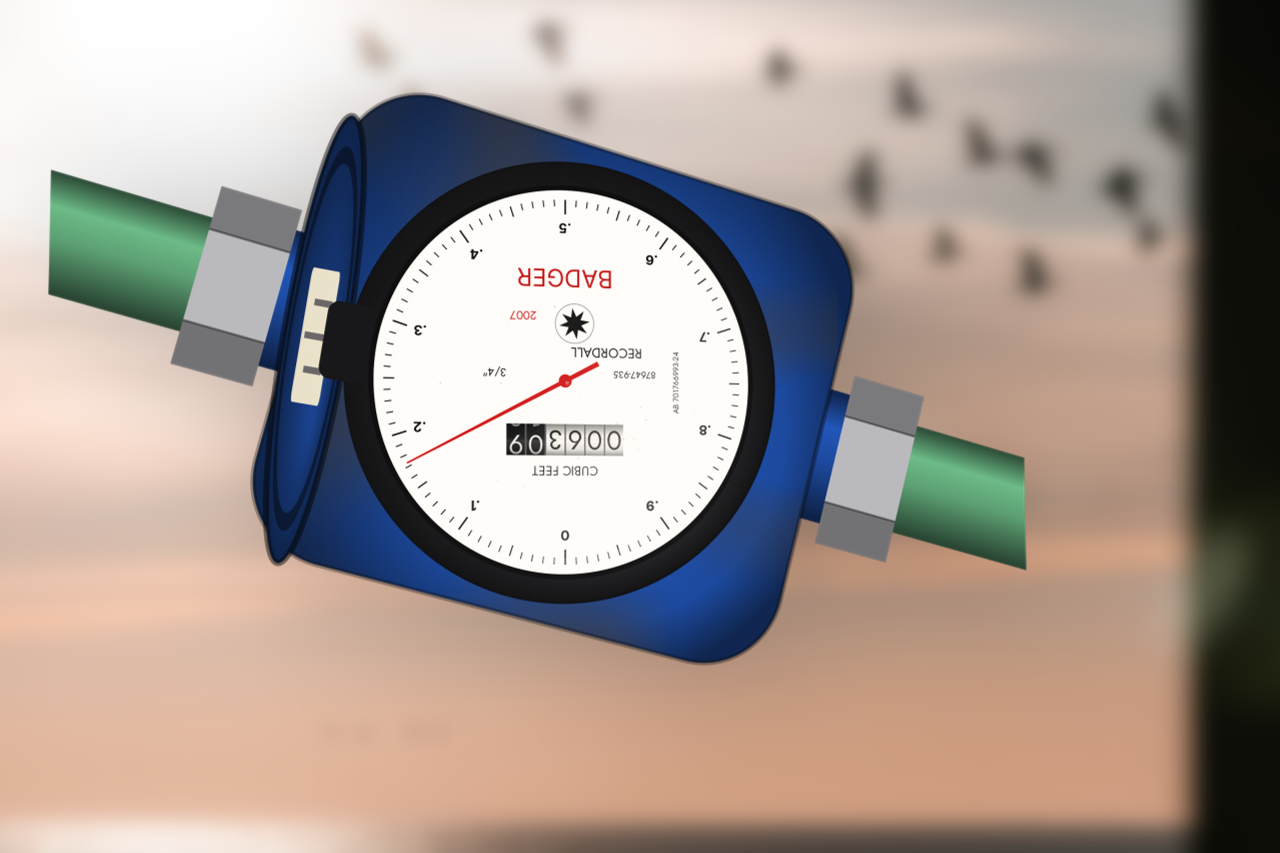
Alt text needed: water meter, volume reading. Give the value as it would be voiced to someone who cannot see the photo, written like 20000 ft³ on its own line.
6309.17 ft³
